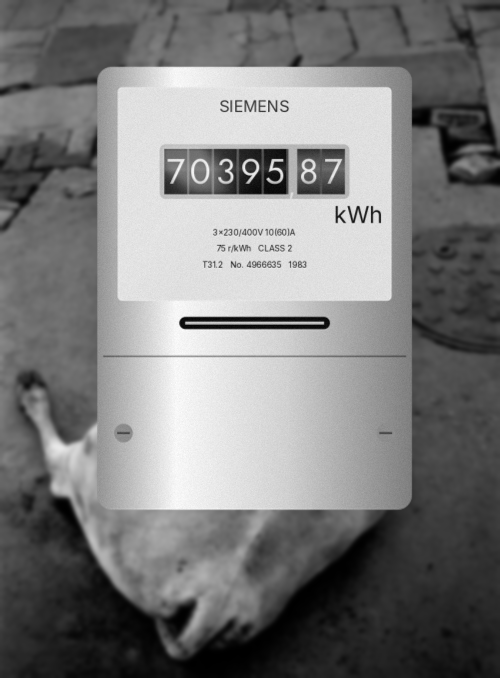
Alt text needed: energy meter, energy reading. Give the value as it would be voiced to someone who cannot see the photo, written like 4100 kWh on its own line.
70395.87 kWh
